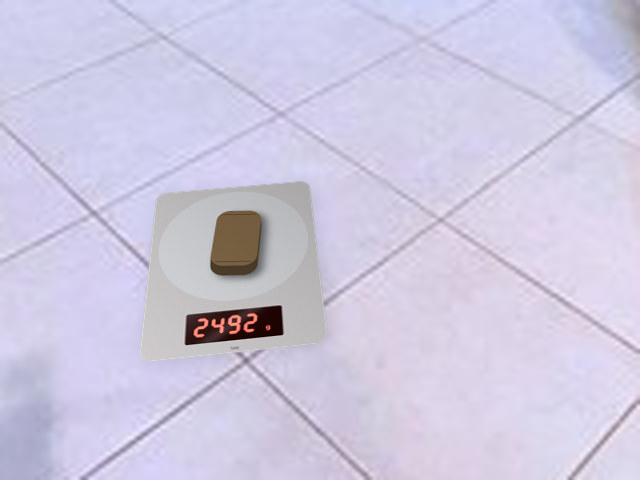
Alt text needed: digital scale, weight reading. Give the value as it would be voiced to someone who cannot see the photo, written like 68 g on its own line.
2492 g
